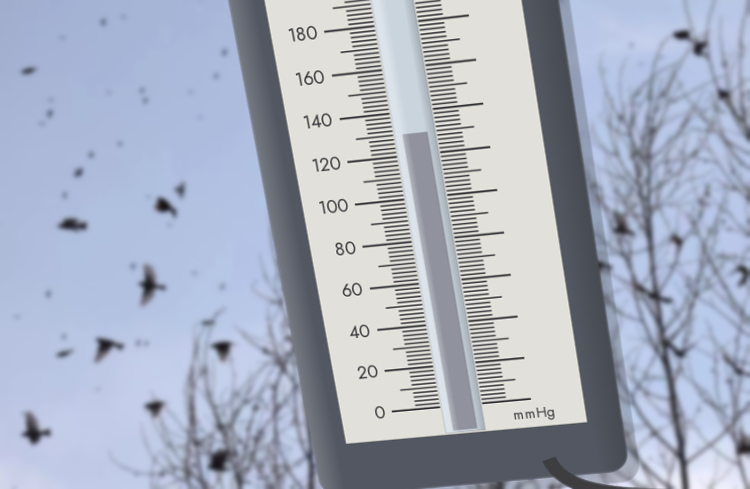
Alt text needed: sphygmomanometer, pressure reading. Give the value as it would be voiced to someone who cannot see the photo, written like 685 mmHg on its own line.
130 mmHg
